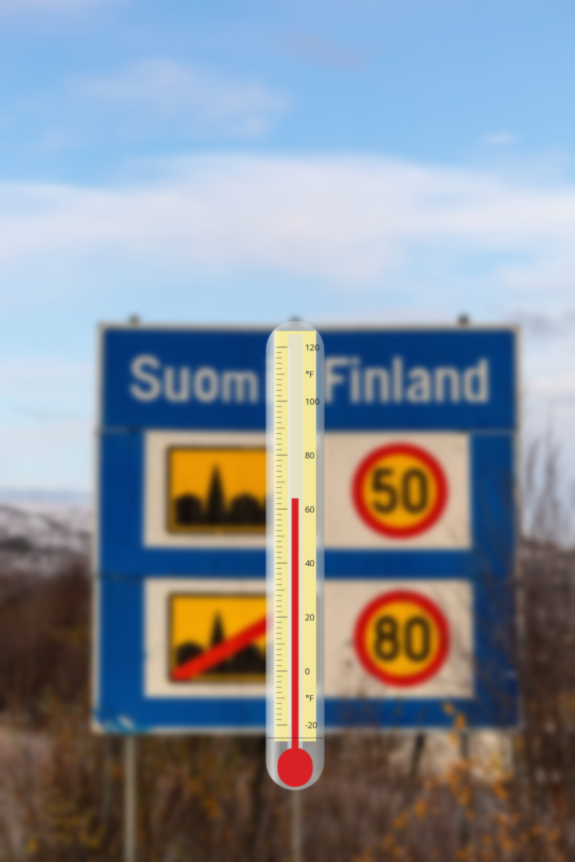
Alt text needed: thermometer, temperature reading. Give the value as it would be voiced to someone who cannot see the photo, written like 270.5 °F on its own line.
64 °F
